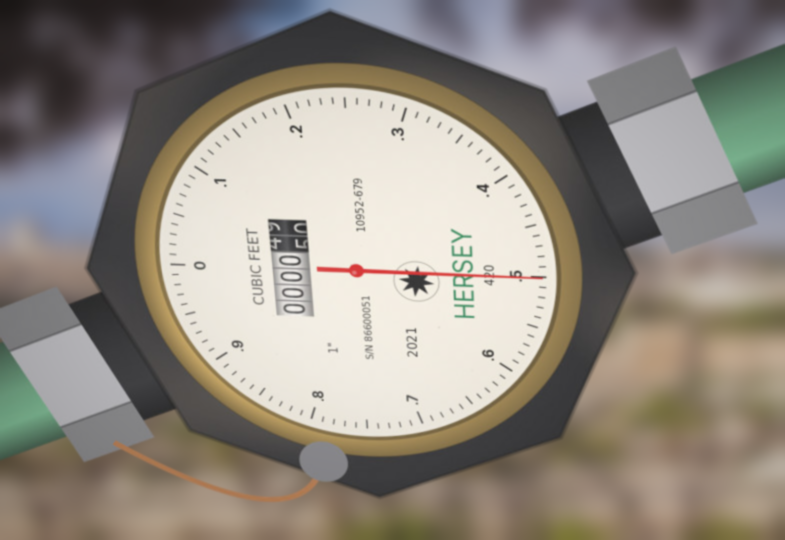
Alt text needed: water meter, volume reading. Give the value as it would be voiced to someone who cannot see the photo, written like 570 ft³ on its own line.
49.50 ft³
